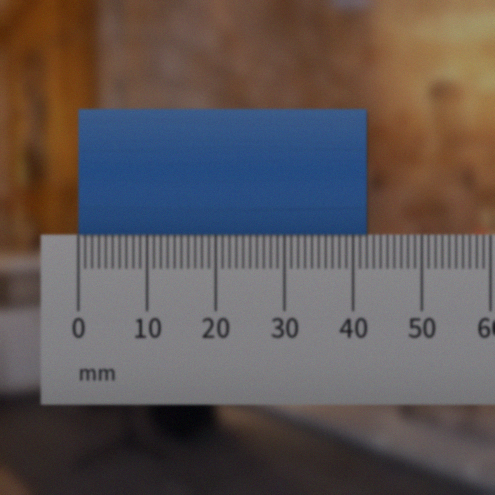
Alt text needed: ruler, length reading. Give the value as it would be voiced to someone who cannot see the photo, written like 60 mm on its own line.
42 mm
